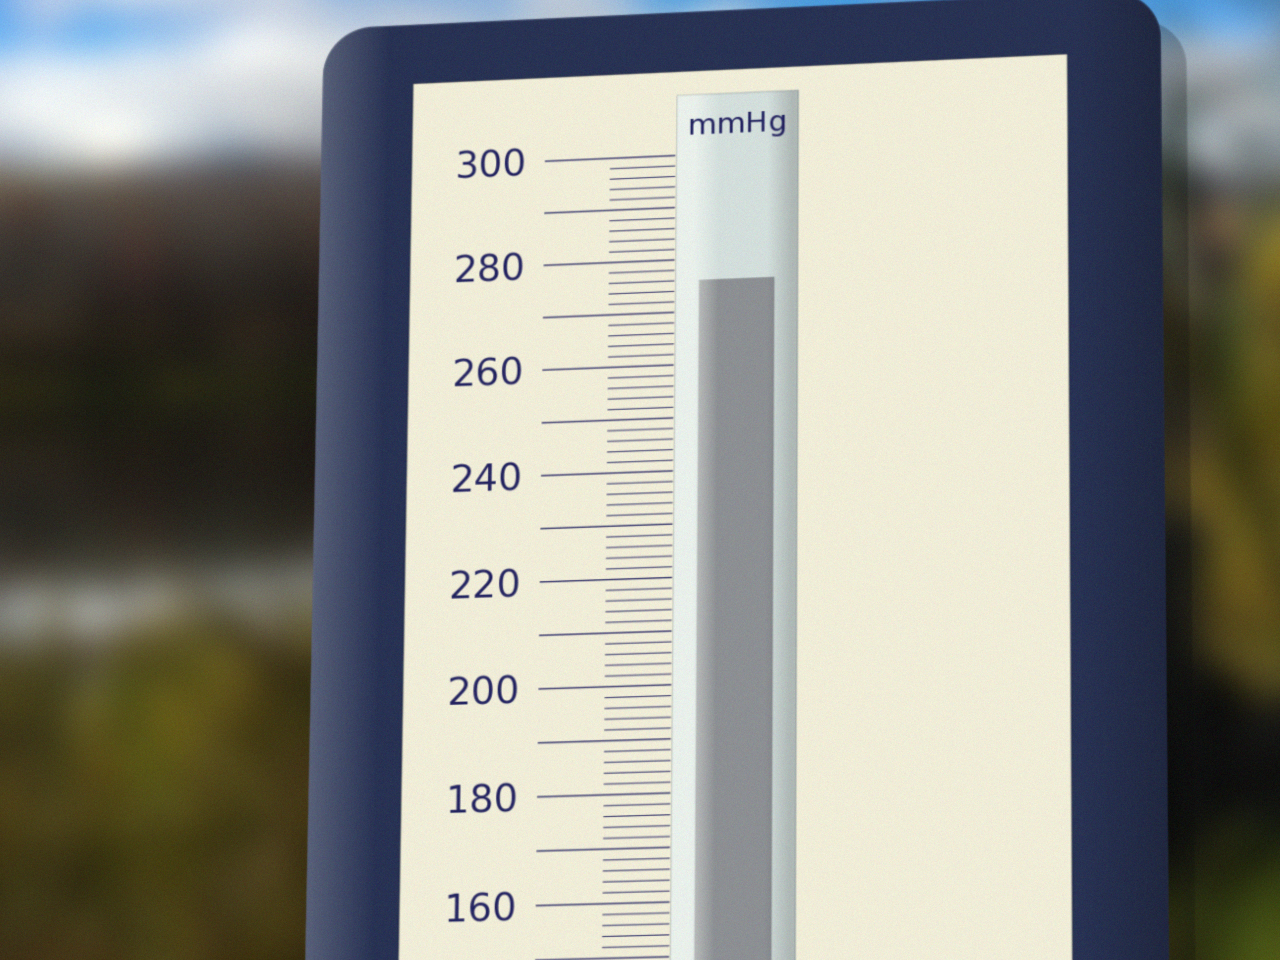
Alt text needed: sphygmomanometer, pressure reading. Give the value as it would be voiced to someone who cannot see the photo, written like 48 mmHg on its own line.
276 mmHg
